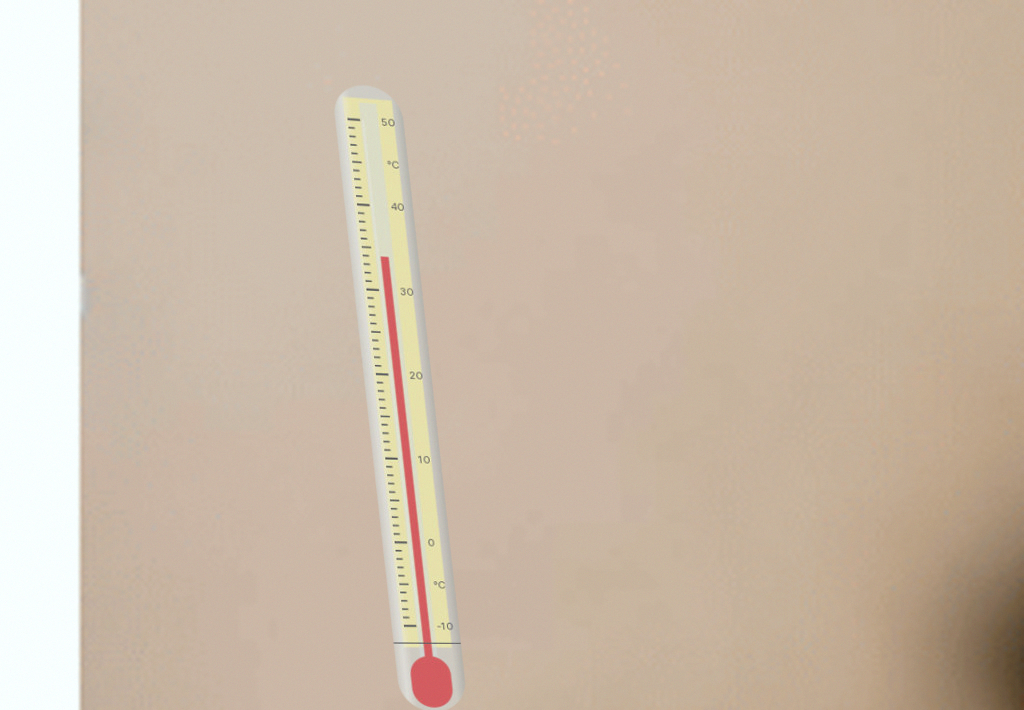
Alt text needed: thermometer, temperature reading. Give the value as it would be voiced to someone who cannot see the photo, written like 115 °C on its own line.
34 °C
